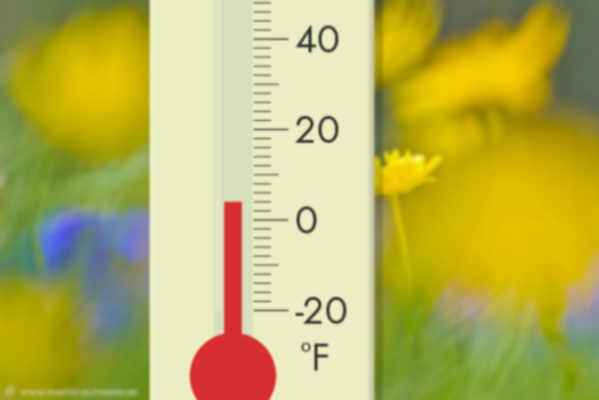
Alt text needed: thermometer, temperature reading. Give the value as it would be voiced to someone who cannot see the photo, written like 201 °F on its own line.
4 °F
